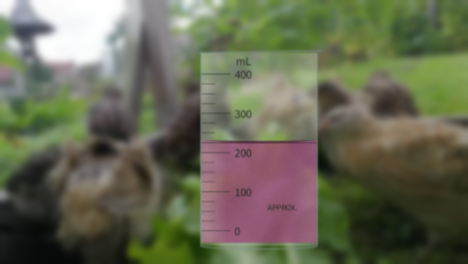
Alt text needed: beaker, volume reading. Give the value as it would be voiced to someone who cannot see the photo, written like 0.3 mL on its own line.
225 mL
